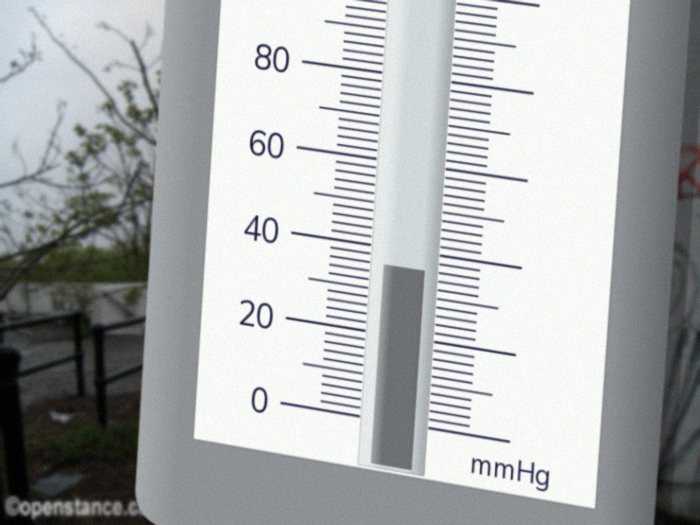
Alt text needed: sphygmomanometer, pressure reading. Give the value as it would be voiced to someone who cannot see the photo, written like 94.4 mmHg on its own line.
36 mmHg
